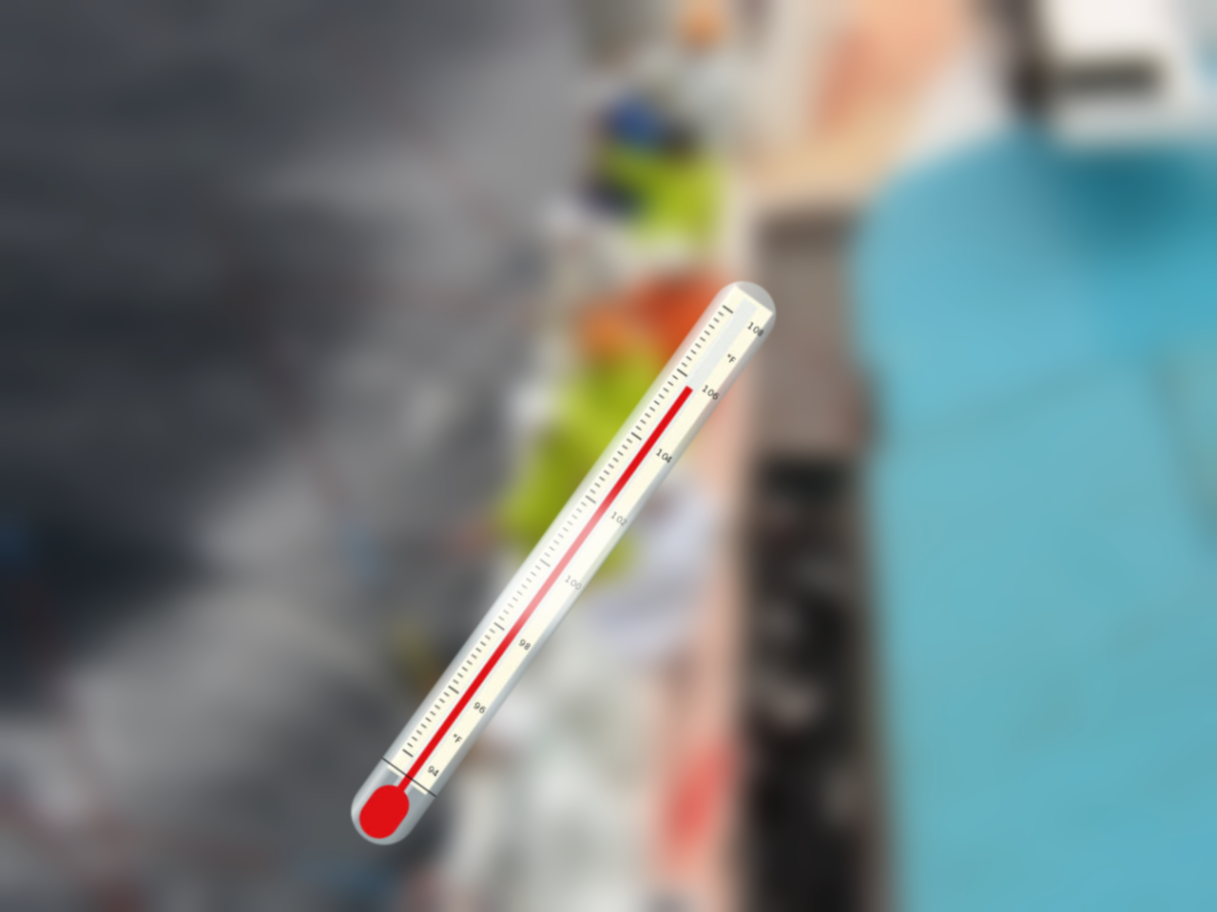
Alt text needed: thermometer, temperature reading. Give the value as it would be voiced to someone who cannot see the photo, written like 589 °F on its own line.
105.8 °F
